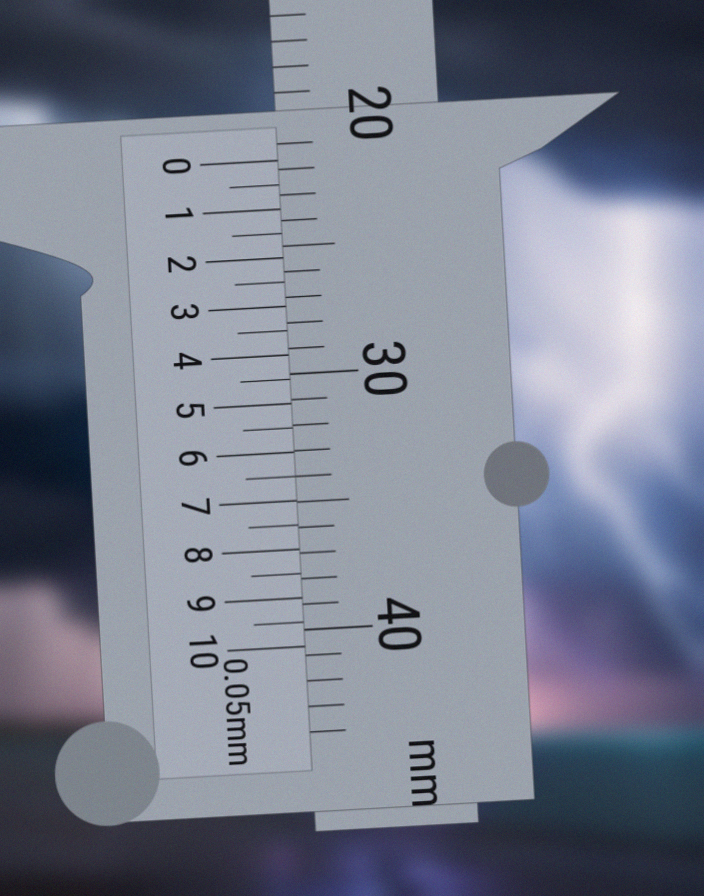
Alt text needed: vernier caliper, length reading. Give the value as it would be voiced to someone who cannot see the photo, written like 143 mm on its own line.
21.65 mm
